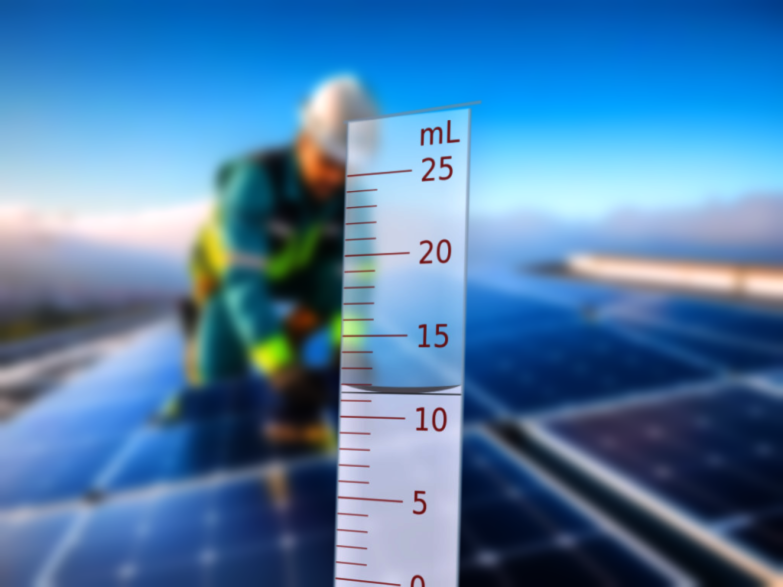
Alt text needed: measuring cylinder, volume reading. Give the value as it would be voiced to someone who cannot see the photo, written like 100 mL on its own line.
11.5 mL
